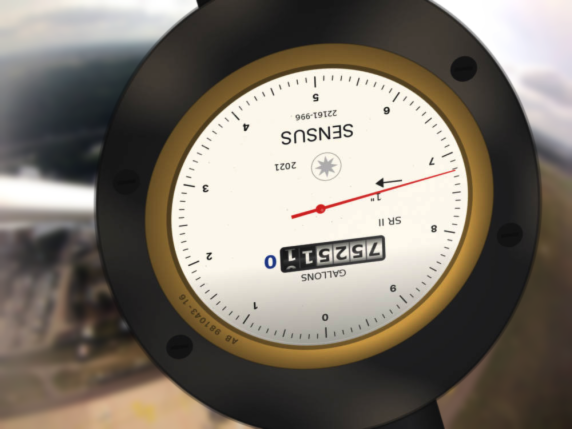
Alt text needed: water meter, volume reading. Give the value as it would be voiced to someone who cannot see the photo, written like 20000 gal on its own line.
7525107.2 gal
